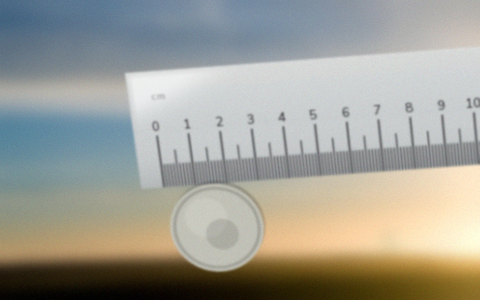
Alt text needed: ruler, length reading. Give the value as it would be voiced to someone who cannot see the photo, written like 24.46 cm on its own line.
3 cm
